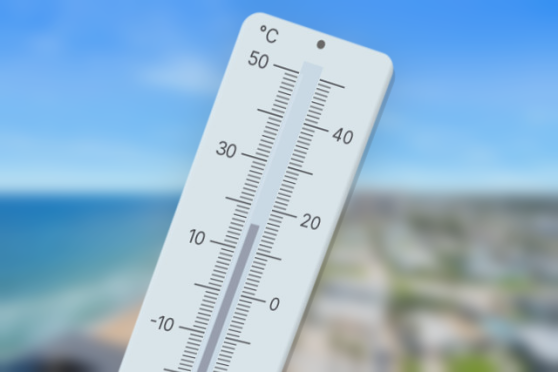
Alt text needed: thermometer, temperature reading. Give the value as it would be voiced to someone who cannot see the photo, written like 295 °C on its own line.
16 °C
